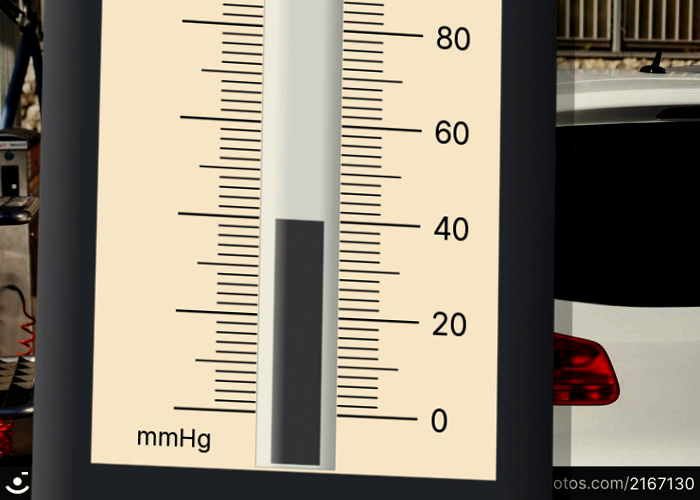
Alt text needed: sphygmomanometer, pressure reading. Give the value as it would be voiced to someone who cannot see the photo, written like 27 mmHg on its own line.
40 mmHg
